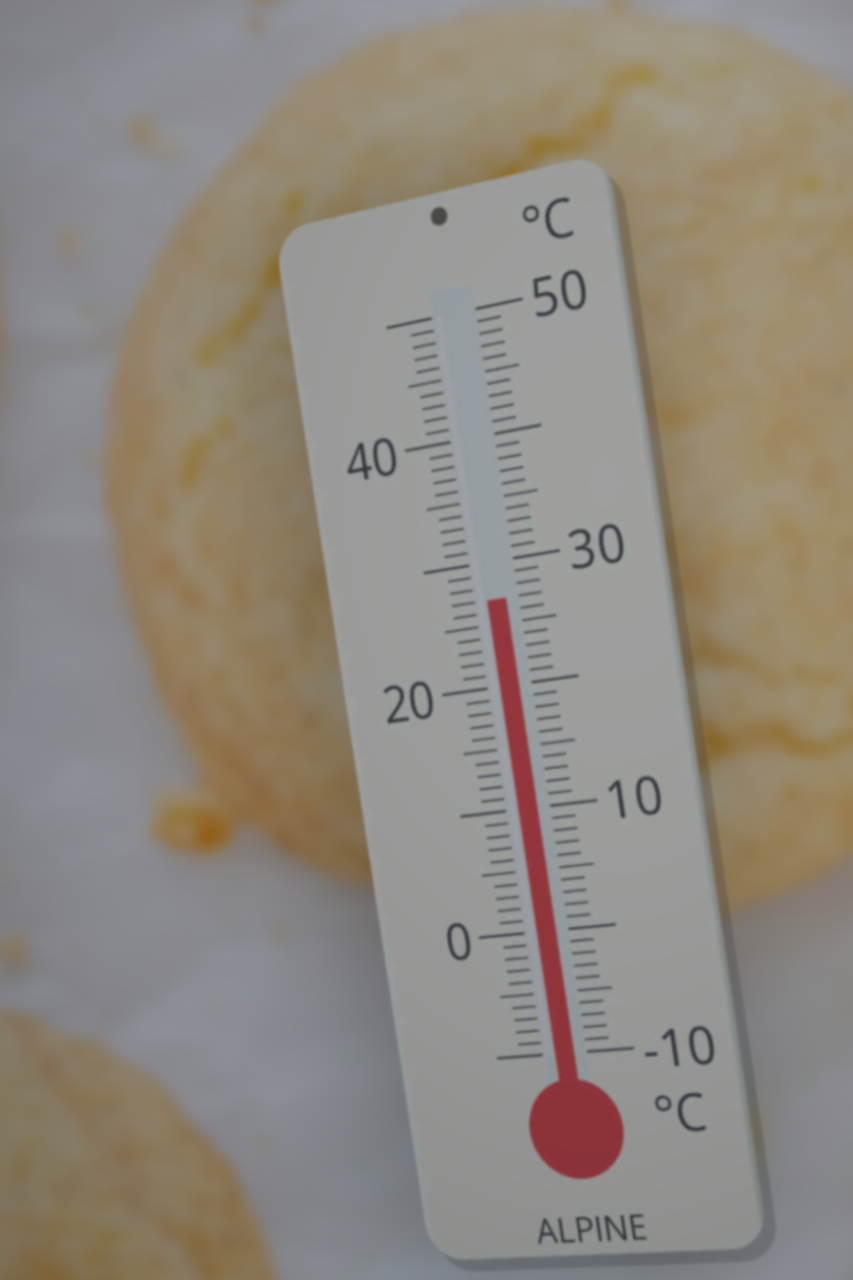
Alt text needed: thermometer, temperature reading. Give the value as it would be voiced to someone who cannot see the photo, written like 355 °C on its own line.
27 °C
